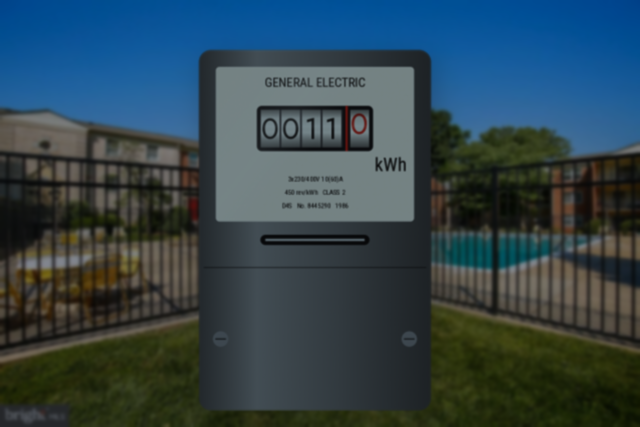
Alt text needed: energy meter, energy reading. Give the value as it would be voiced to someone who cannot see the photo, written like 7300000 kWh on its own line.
11.0 kWh
